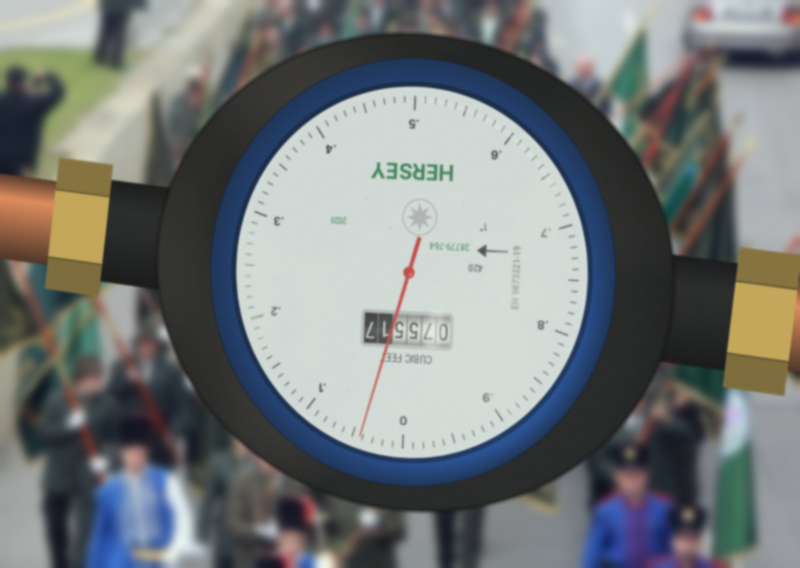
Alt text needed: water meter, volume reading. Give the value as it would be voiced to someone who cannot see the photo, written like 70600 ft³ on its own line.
75517.04 ft³
